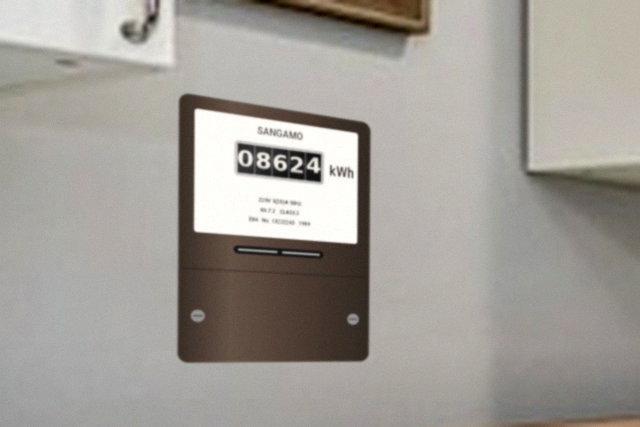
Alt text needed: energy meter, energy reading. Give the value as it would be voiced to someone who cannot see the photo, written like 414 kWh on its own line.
8624 kWh
